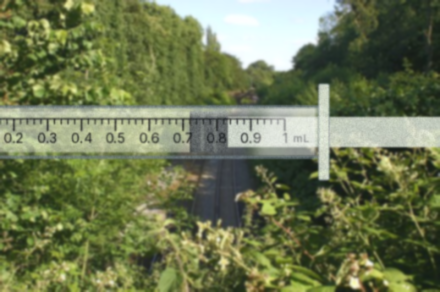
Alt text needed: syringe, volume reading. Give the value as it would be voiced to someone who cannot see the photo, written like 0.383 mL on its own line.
0.72 mL
